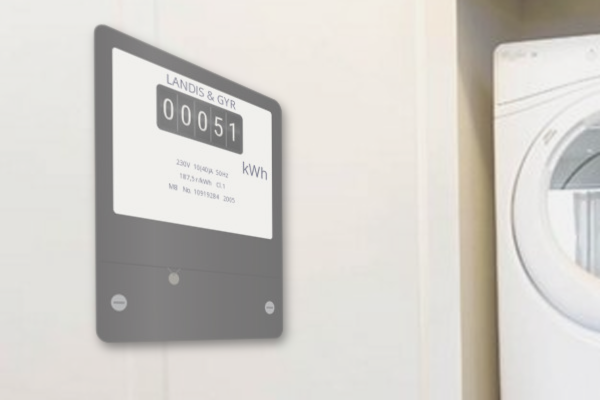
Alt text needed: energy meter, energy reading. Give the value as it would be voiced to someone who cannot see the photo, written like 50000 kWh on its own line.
51 kWh
